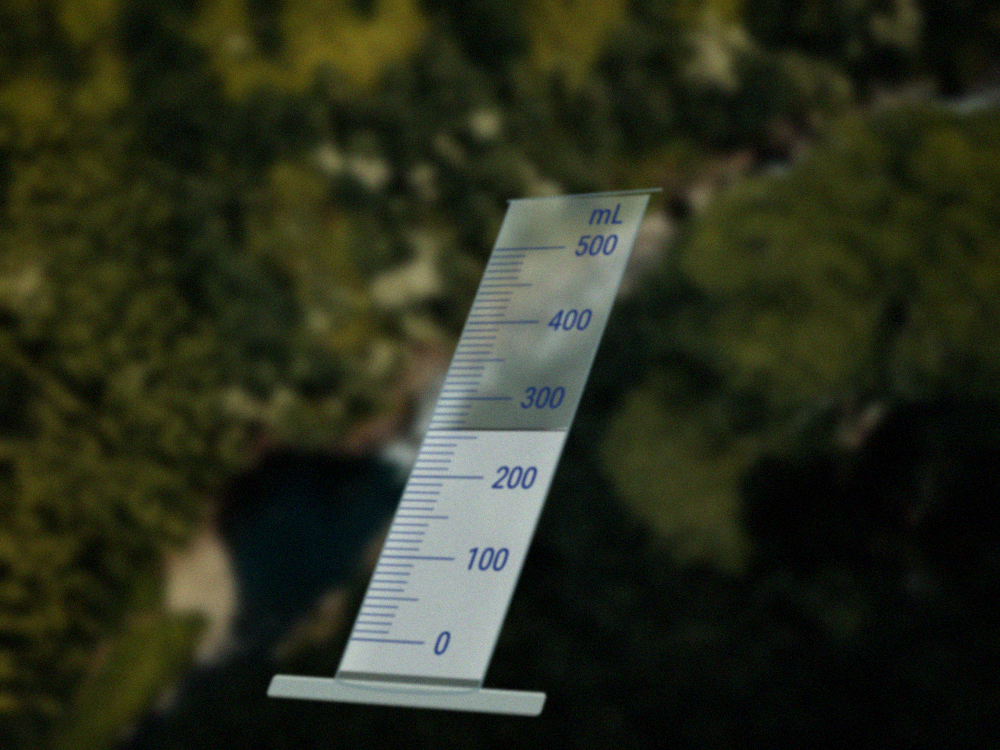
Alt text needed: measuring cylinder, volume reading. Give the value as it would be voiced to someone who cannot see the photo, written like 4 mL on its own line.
260 mL
